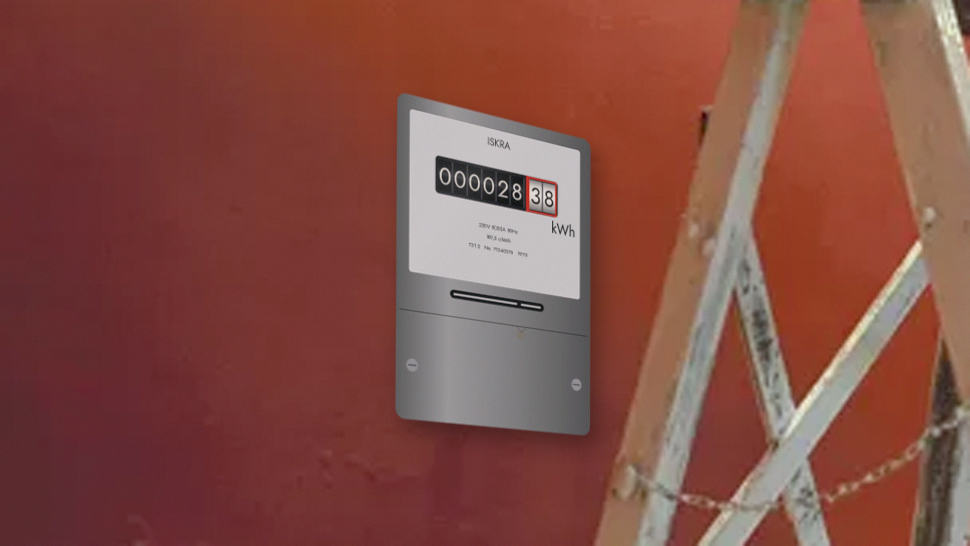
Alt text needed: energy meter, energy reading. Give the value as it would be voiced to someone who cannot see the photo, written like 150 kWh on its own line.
28.38 kWh
